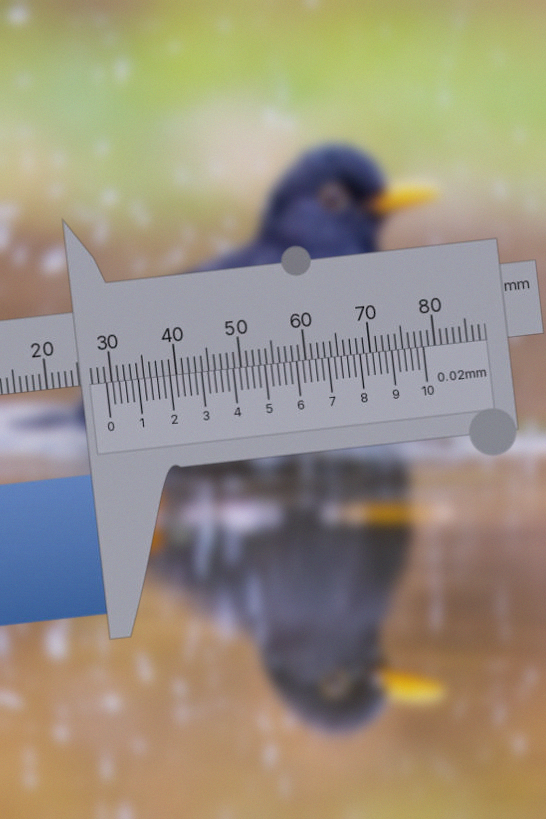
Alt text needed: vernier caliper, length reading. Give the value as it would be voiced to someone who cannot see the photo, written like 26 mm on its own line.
29.2 mm
